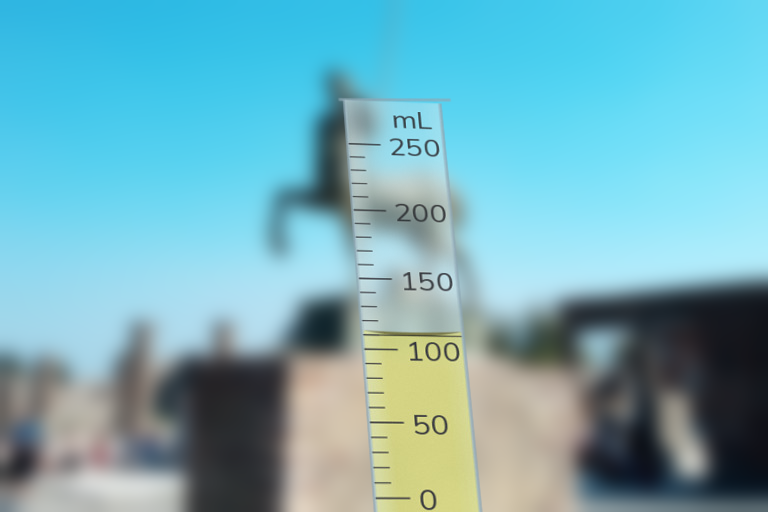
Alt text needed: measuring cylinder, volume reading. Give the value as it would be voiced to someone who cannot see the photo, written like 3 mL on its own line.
110 mL
